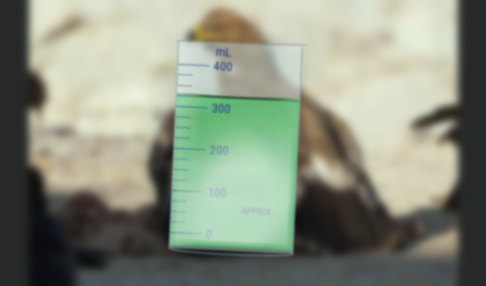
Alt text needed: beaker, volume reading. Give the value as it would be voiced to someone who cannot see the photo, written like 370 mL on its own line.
325 mL
